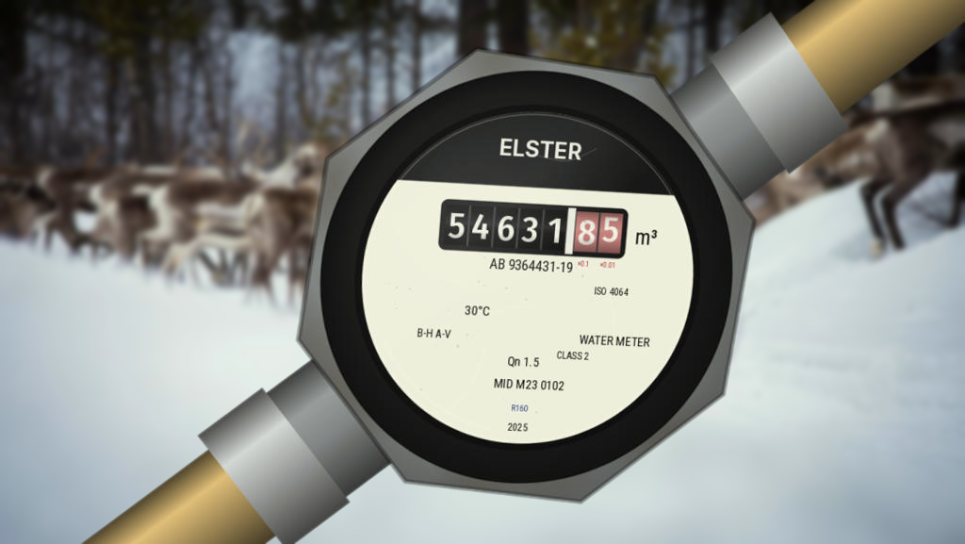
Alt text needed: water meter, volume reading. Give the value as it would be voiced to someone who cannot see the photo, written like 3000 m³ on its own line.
54631.85 m³
